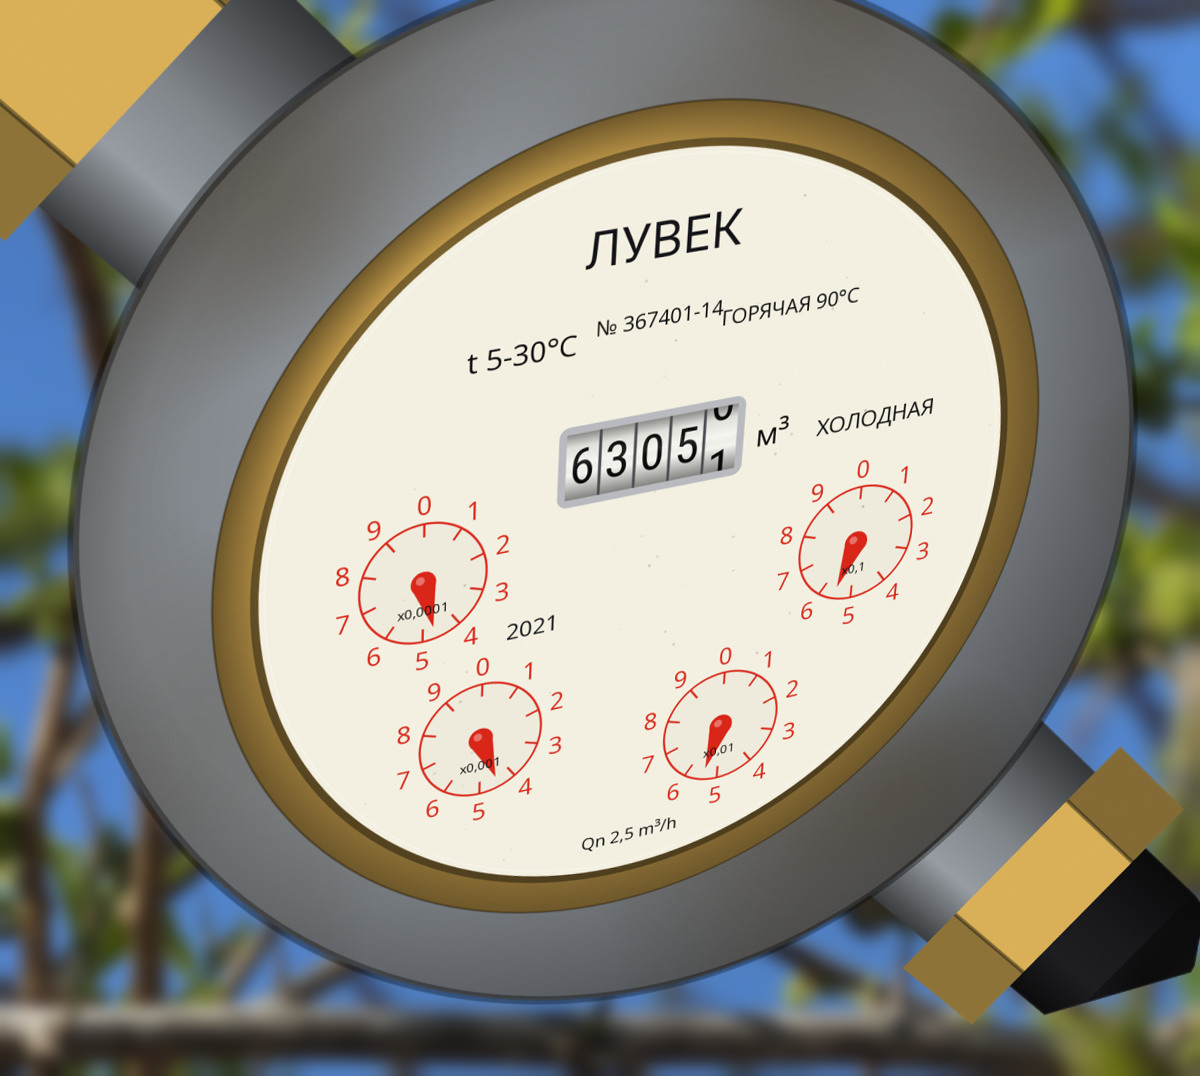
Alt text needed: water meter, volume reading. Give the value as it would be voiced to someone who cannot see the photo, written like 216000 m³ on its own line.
63050.5544 m³
